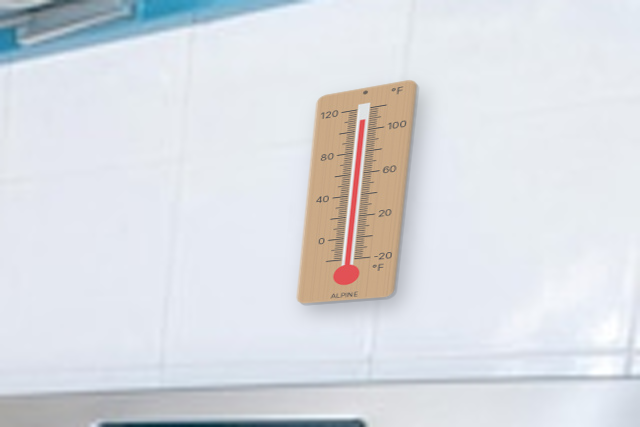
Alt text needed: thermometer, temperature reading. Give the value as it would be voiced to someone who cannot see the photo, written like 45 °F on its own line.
110 °F
